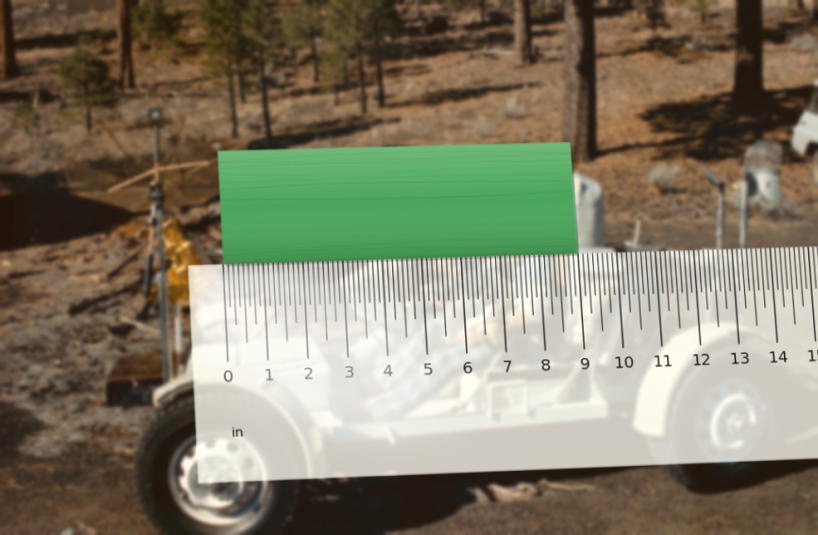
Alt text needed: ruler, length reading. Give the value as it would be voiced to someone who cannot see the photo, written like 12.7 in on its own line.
9 in
